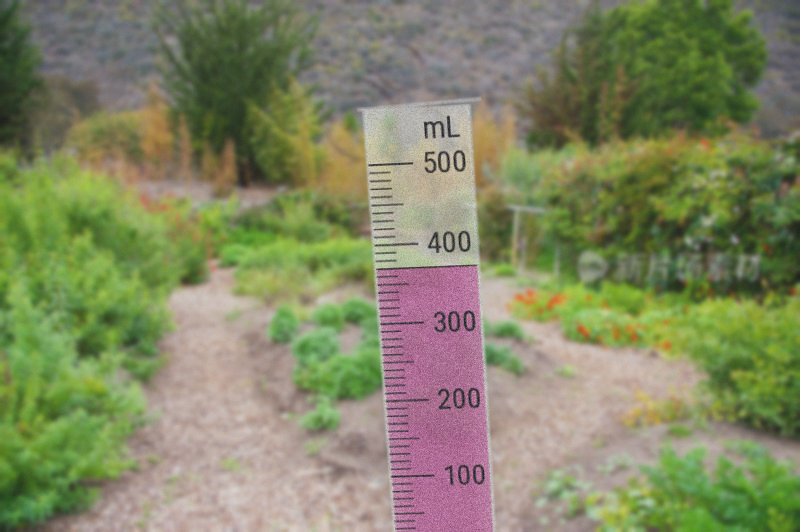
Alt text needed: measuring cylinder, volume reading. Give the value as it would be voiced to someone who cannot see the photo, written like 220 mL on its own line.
370 mL
